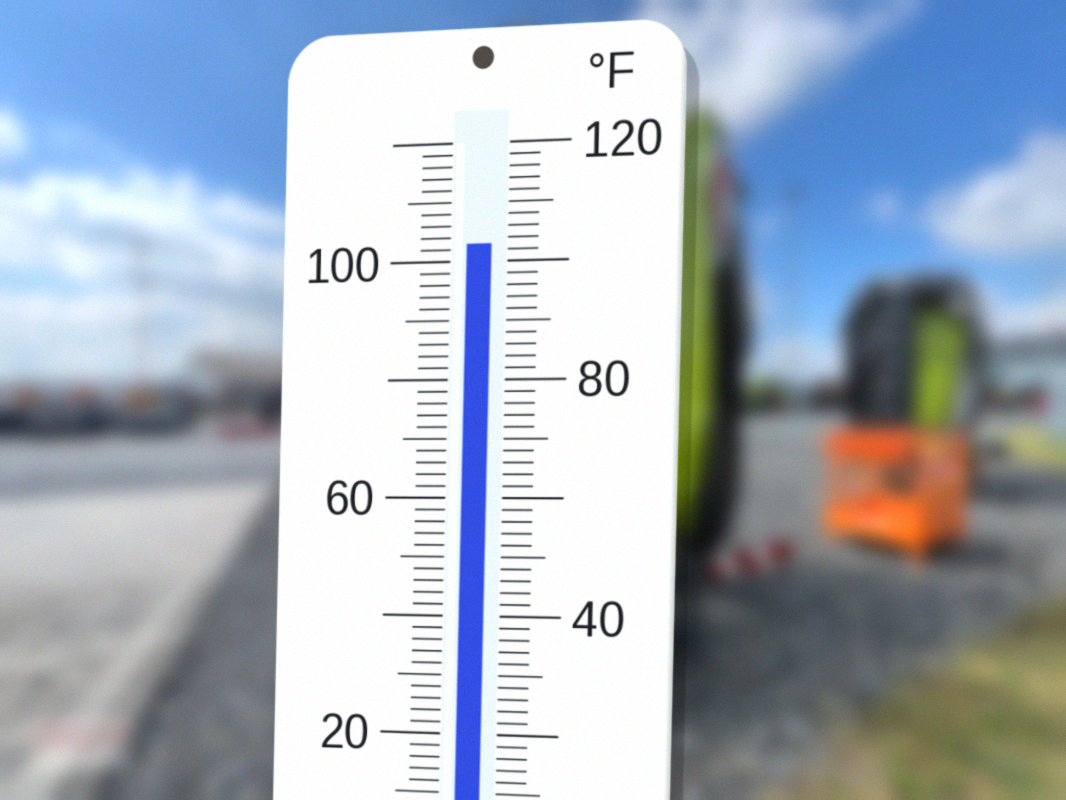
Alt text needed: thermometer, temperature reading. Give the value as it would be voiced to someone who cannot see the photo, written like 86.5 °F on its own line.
103 °F
